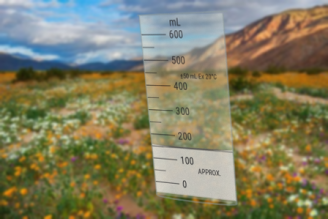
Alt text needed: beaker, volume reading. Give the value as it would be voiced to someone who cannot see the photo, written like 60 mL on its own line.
150 mL
